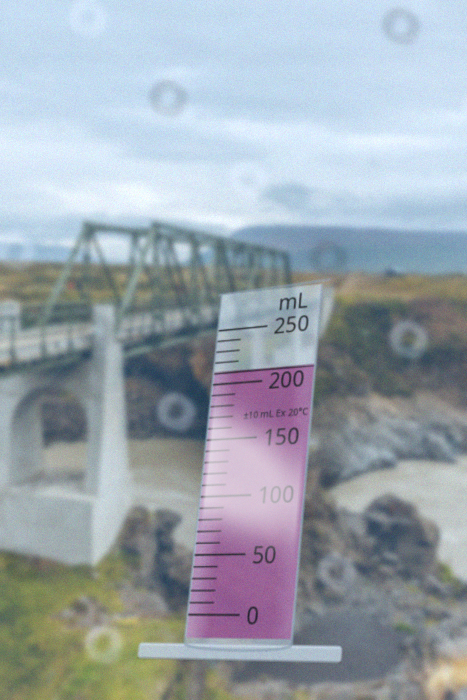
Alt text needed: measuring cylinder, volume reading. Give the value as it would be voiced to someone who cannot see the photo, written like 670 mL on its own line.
210 mL
